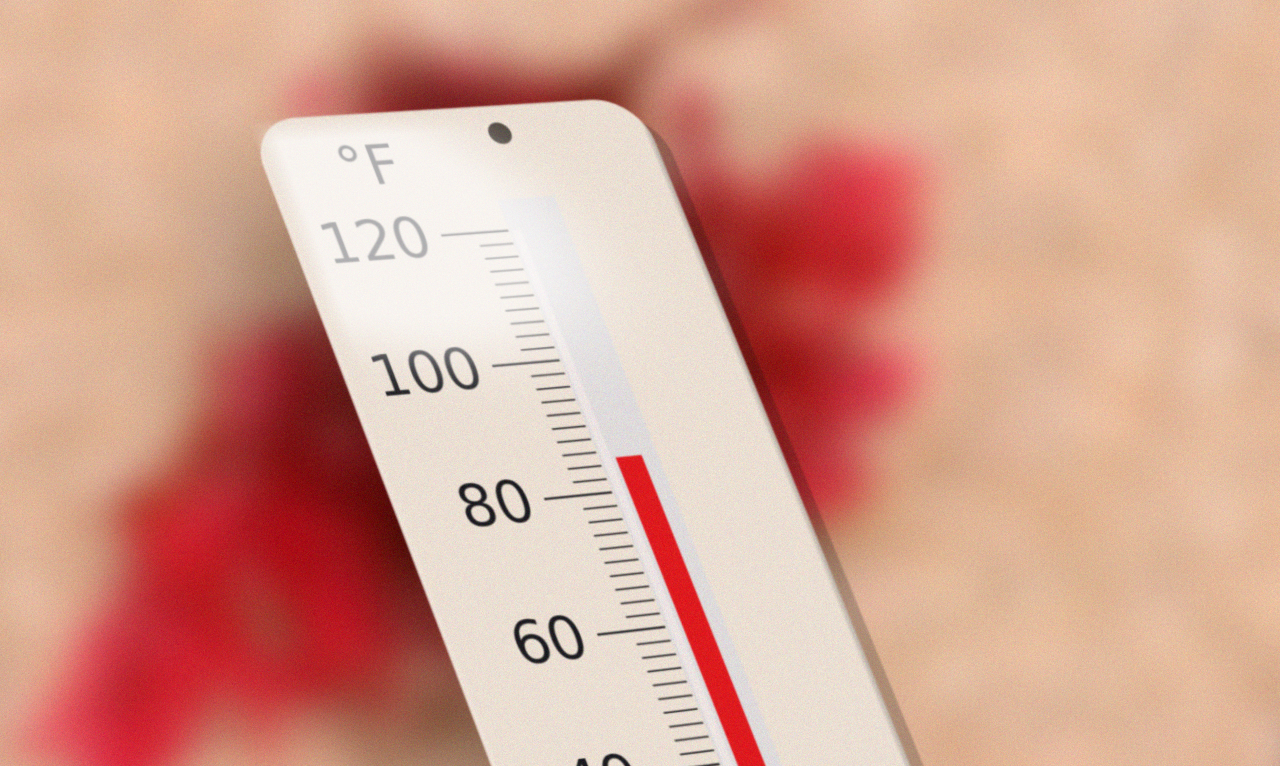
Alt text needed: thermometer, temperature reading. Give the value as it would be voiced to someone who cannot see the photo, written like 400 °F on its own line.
85 °F
